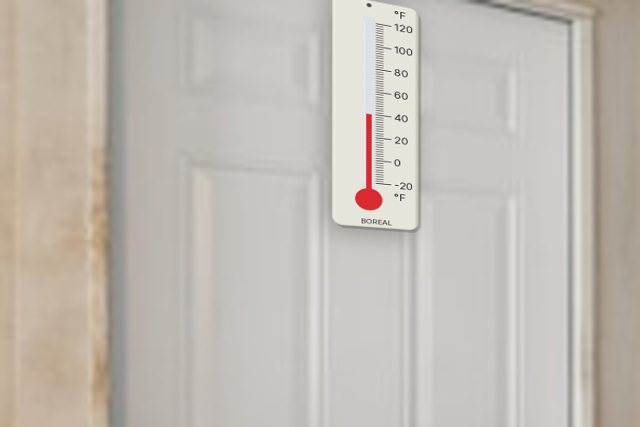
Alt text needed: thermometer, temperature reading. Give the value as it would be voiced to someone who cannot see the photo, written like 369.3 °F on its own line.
40 °F
